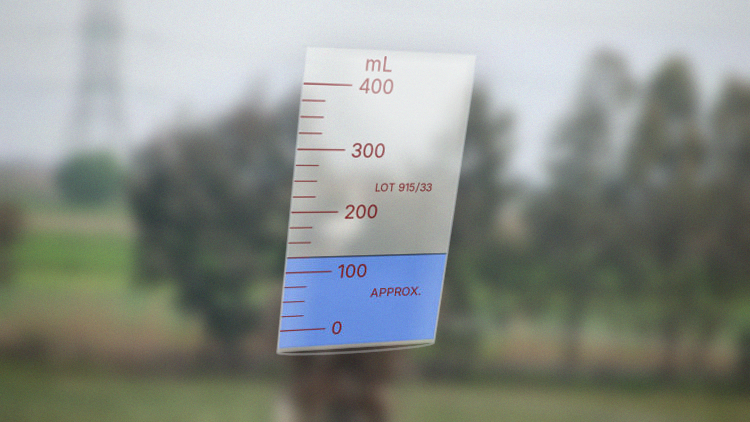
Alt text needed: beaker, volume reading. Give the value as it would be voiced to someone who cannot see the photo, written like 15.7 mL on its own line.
125 mL
